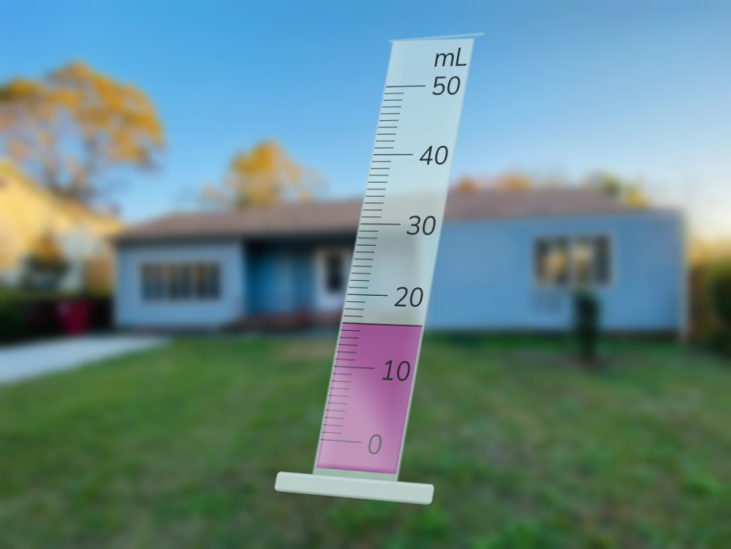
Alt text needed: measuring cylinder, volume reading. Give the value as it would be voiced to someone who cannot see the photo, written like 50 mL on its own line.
16 mL
